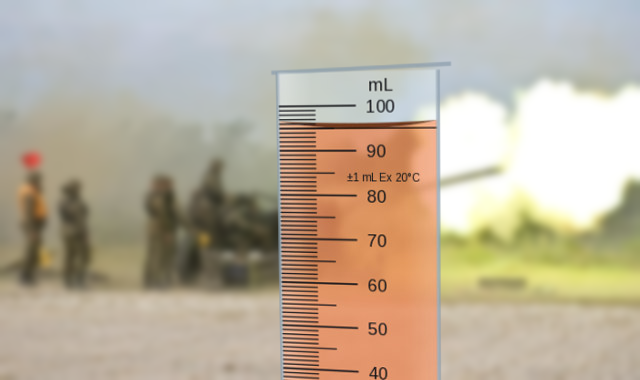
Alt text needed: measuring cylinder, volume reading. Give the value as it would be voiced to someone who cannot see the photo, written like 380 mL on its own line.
95 mL
